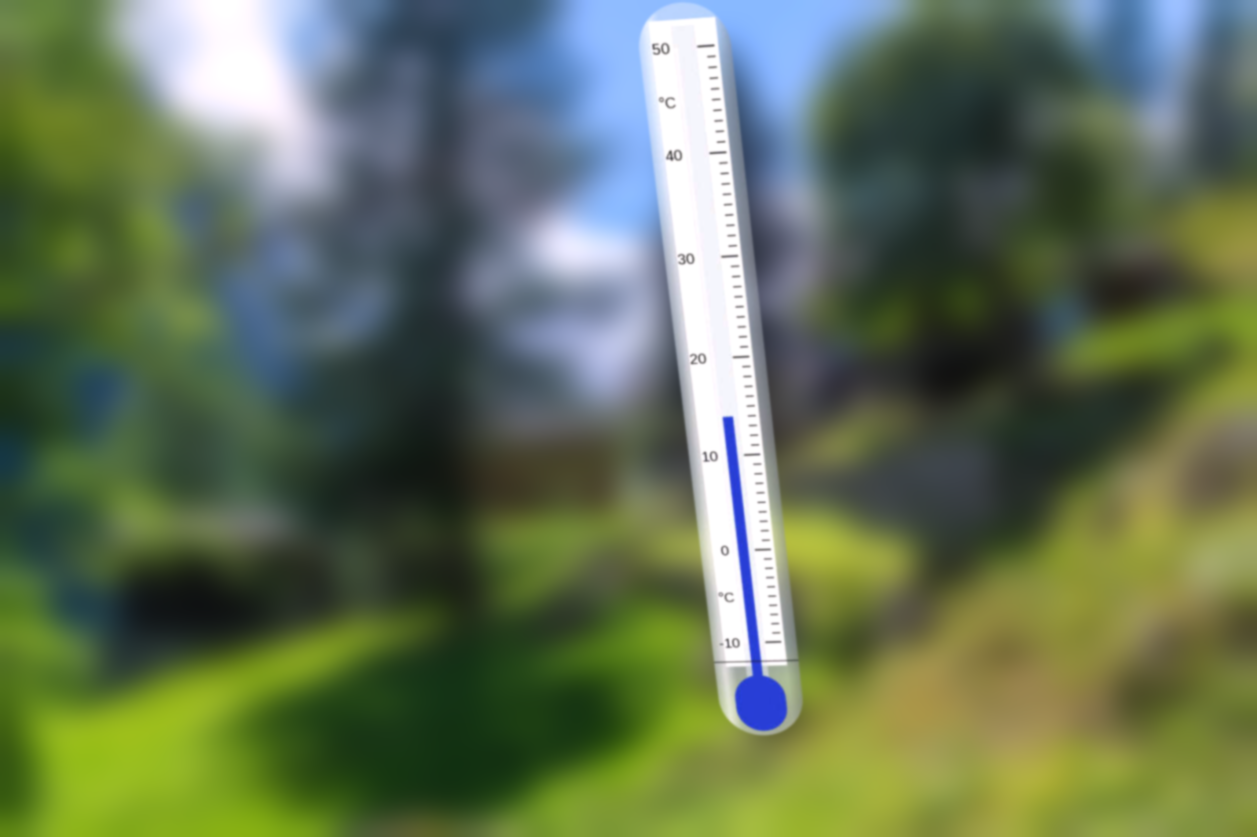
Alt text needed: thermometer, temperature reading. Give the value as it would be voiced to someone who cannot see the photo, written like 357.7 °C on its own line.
14 °C
